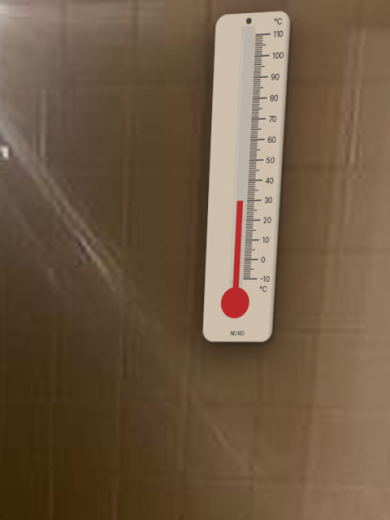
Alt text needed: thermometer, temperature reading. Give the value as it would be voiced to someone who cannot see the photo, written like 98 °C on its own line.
30 °C
